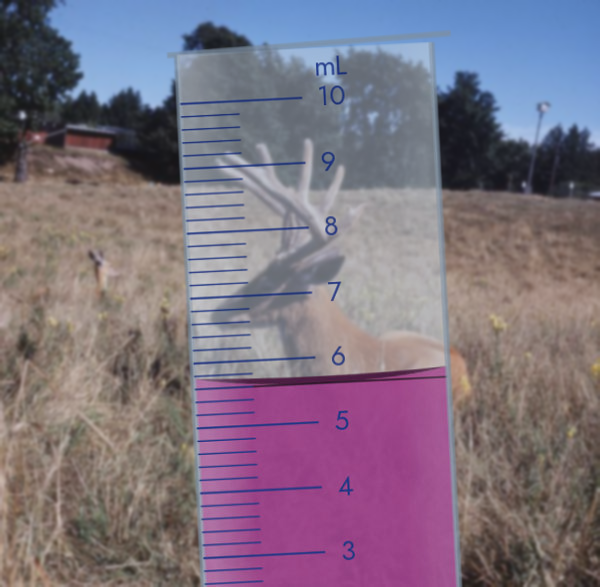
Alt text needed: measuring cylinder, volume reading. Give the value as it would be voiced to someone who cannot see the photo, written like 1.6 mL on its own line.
5.6 mL
